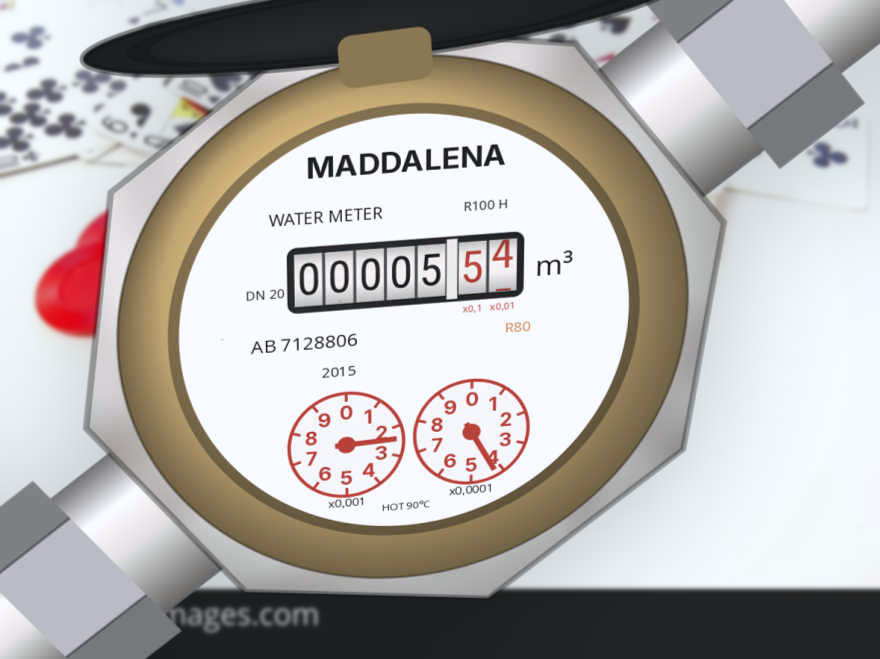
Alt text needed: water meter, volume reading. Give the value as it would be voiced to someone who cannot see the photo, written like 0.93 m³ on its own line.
5.5424 m³
